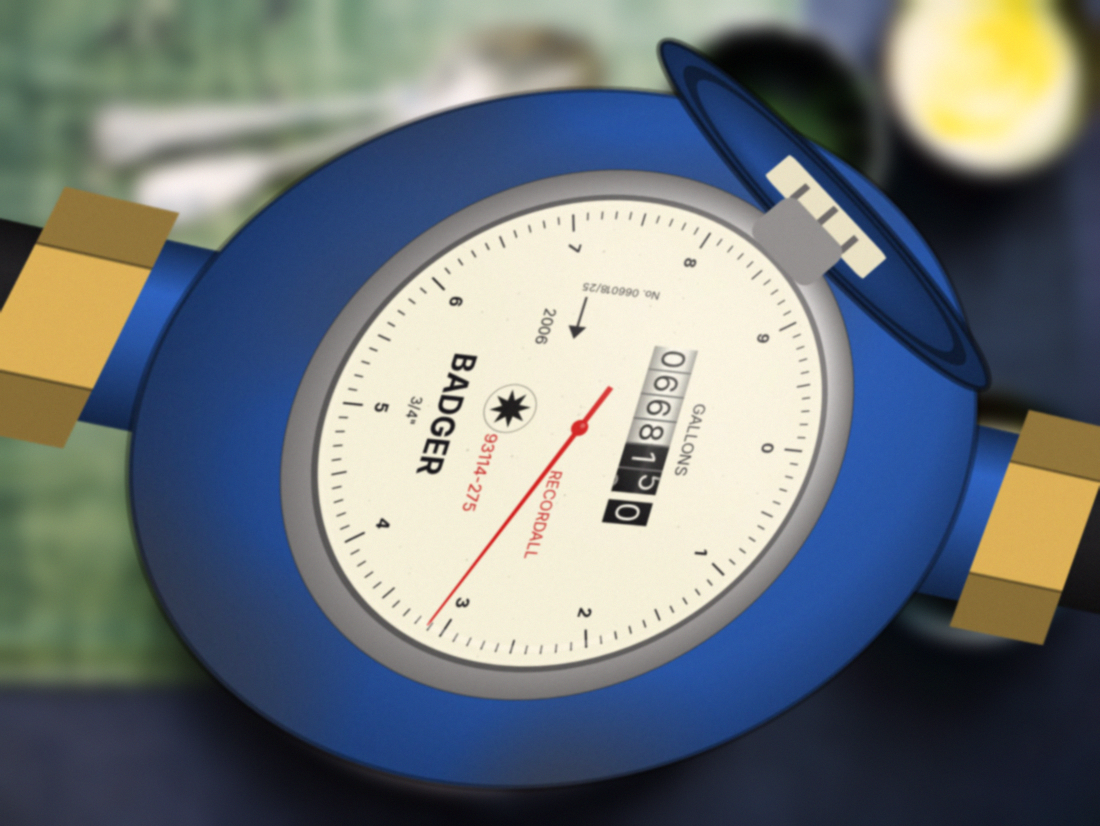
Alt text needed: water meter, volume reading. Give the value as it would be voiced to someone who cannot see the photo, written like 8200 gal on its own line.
668153.1 gal
